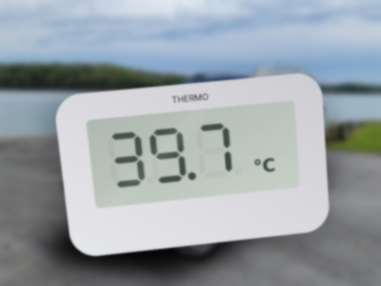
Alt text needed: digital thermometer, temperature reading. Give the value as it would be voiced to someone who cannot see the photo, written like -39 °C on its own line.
39.7 °C
